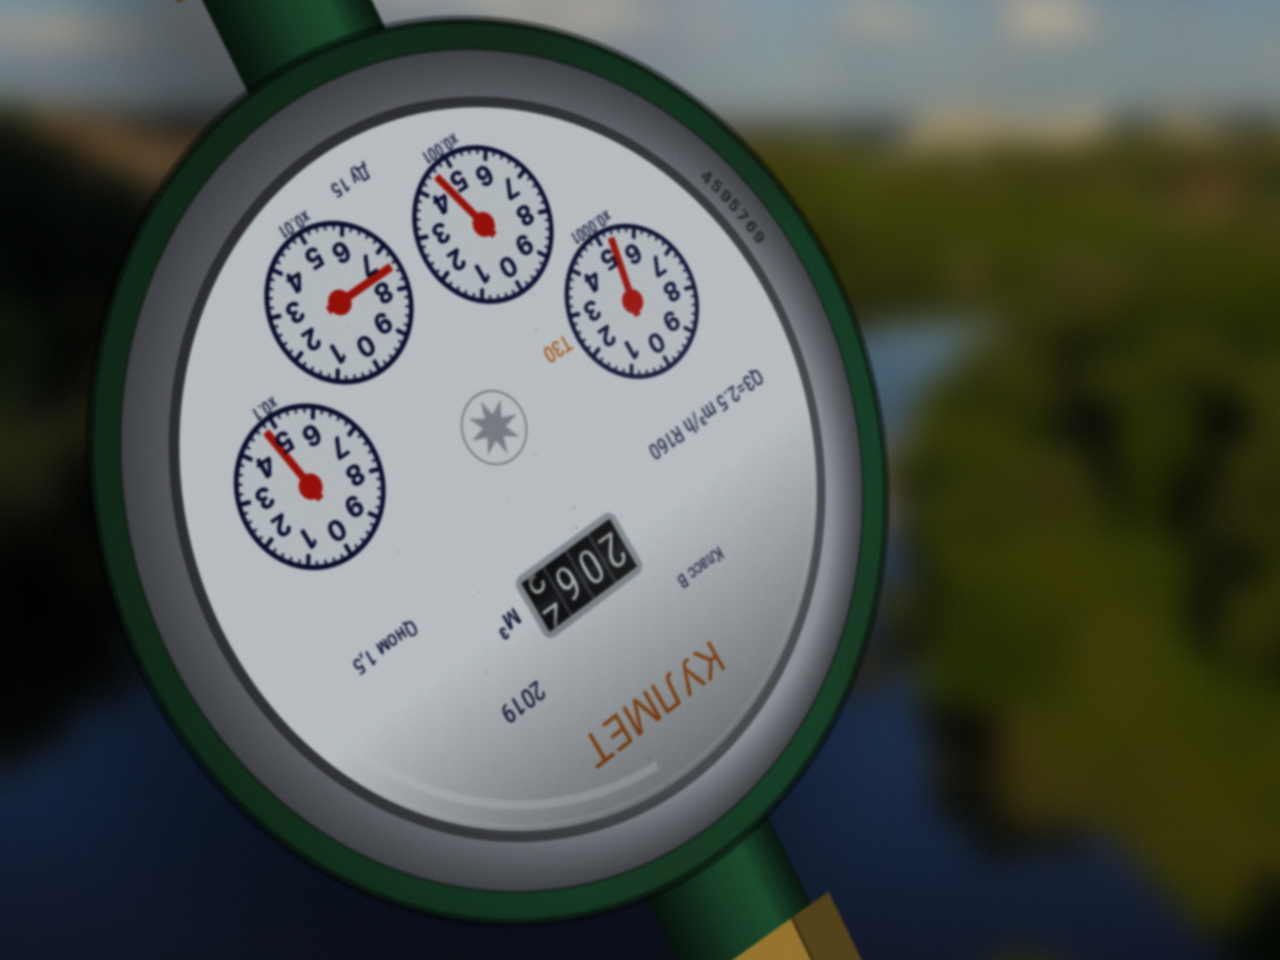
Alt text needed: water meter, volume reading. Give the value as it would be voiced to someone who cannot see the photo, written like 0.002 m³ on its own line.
2062.4745 m³
